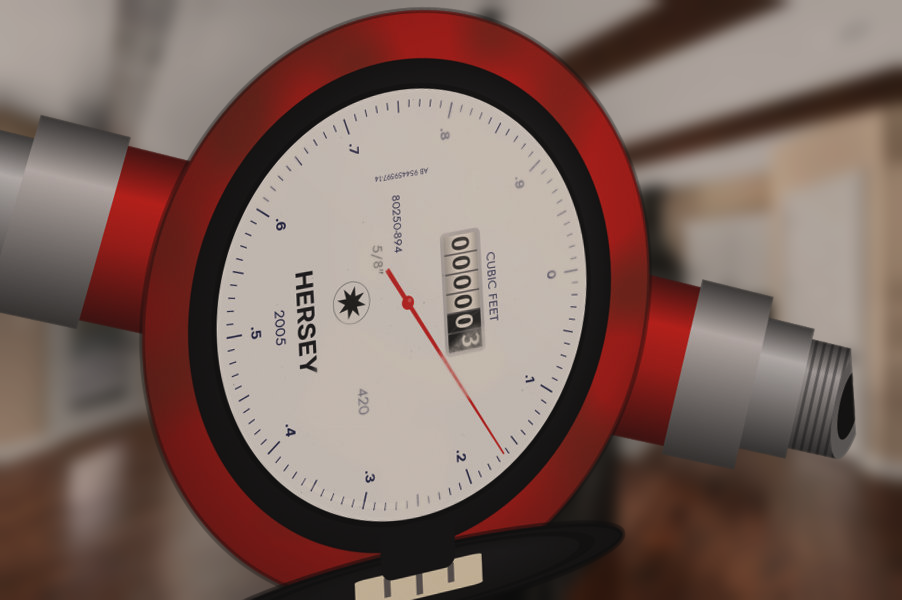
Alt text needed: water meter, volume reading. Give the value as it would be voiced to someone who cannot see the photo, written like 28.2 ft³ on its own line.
3.16 ft³
